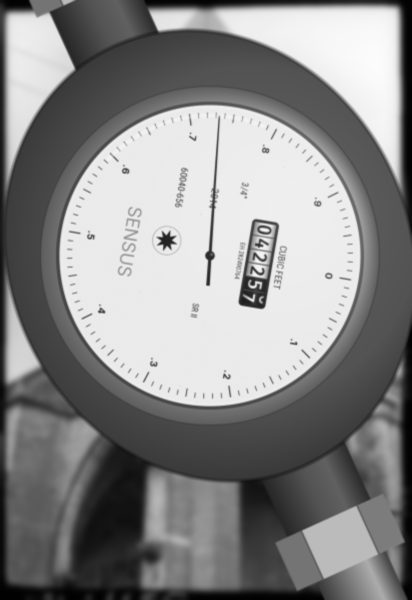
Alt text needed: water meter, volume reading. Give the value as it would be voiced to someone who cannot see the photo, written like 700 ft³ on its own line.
42256.73 ft³
